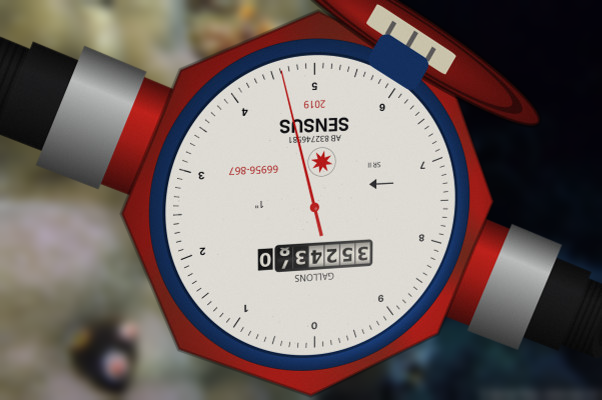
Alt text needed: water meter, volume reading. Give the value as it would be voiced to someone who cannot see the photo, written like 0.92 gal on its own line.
3524374.6 gal
